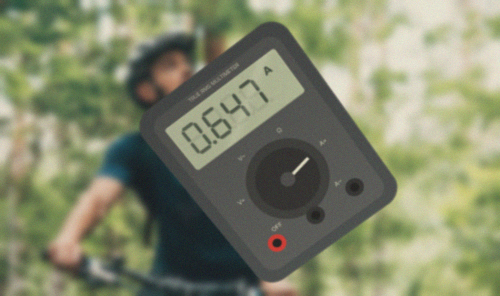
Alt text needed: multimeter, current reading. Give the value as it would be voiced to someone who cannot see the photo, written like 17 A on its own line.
0.647 A
